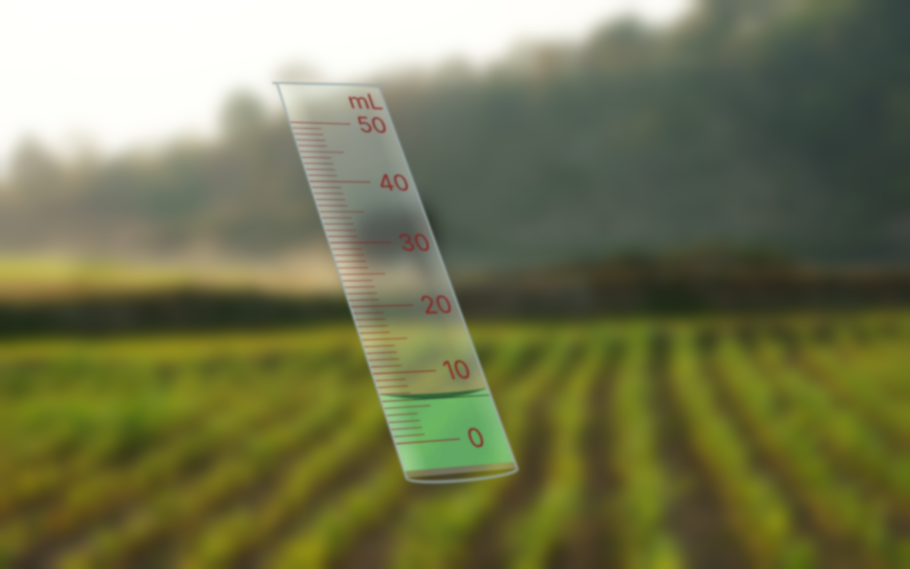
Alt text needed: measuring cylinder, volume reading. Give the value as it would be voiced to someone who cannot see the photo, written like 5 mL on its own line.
6 mL
